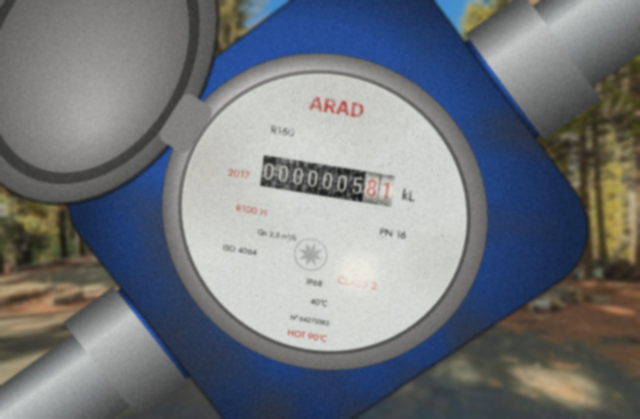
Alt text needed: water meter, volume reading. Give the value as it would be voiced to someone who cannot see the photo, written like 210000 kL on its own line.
5.81 kL
